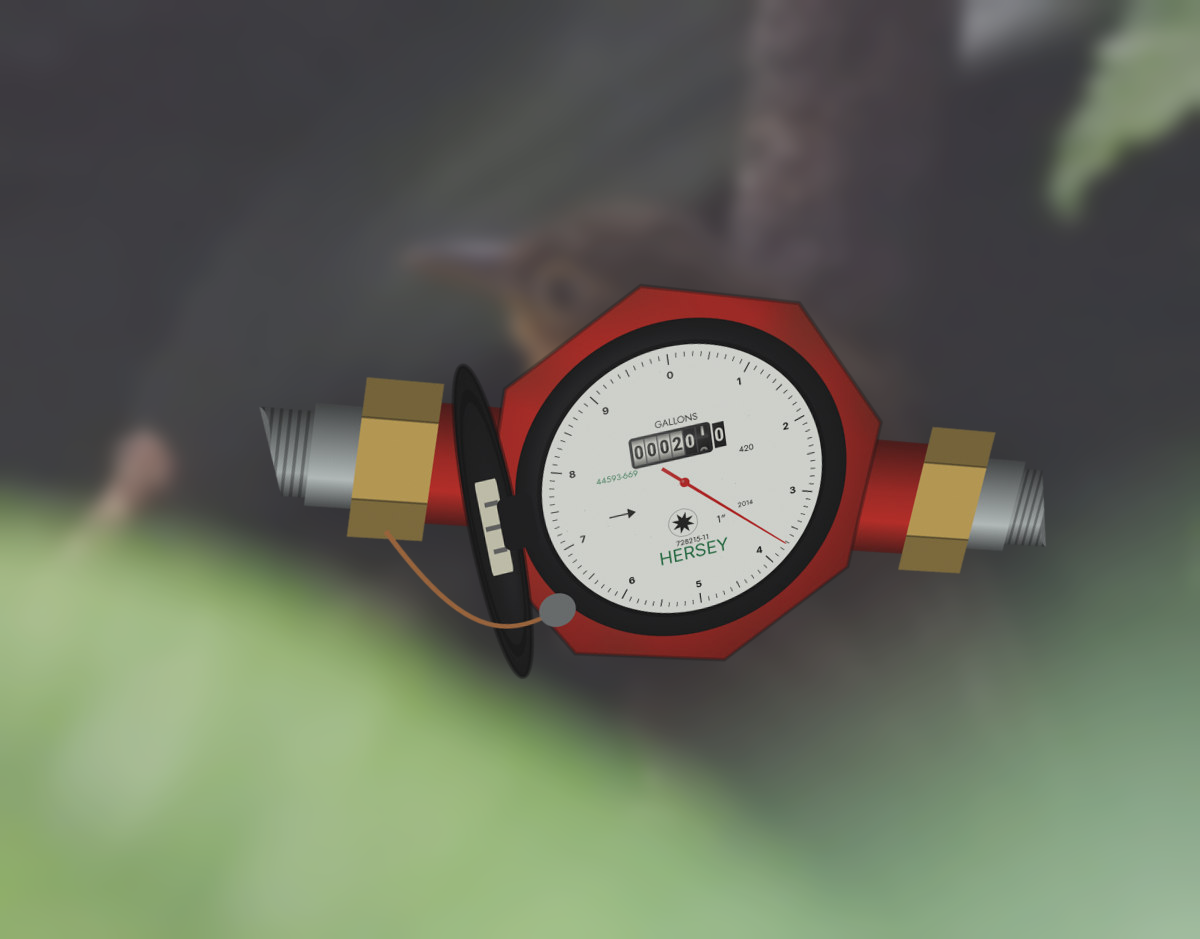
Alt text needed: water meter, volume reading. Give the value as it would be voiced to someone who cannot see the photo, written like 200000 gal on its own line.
2013.7 gal
